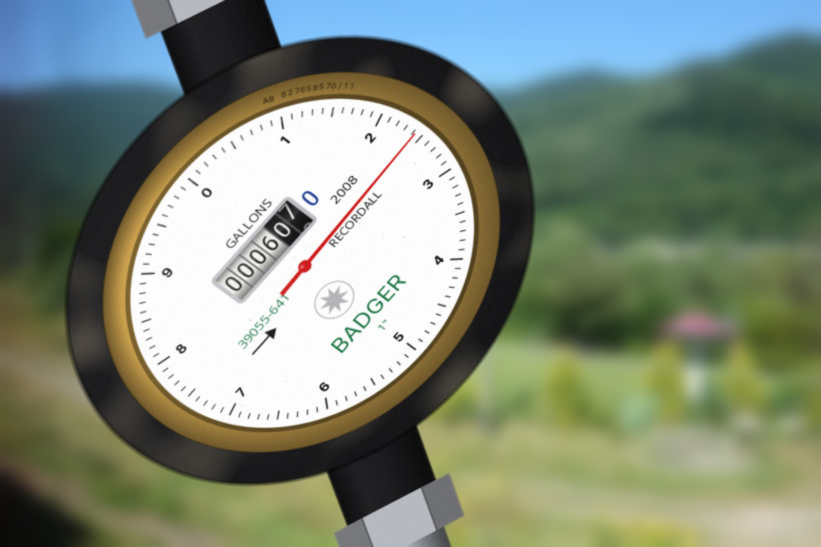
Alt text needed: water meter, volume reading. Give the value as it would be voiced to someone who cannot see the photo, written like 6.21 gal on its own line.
6072.4 gal
